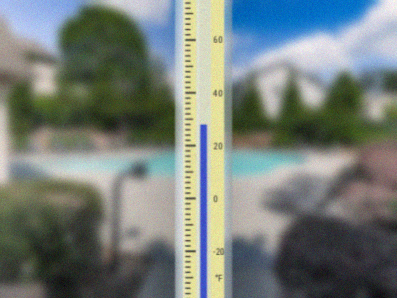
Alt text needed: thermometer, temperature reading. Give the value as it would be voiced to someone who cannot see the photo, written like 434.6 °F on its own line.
28 °F
